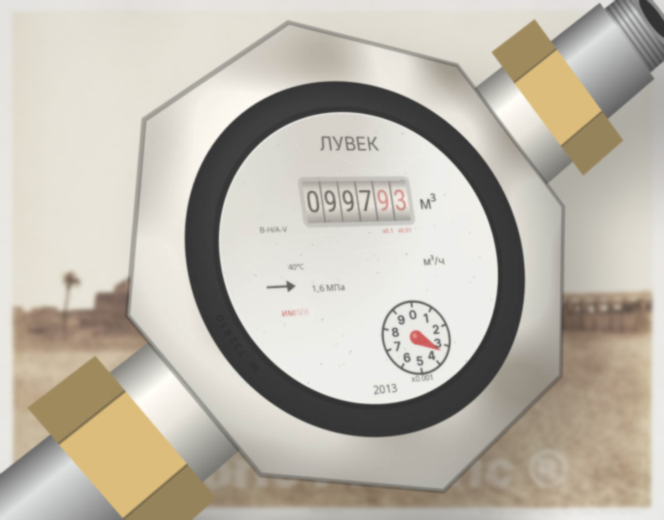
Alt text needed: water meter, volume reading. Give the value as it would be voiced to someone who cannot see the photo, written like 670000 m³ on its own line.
997.933 m³
